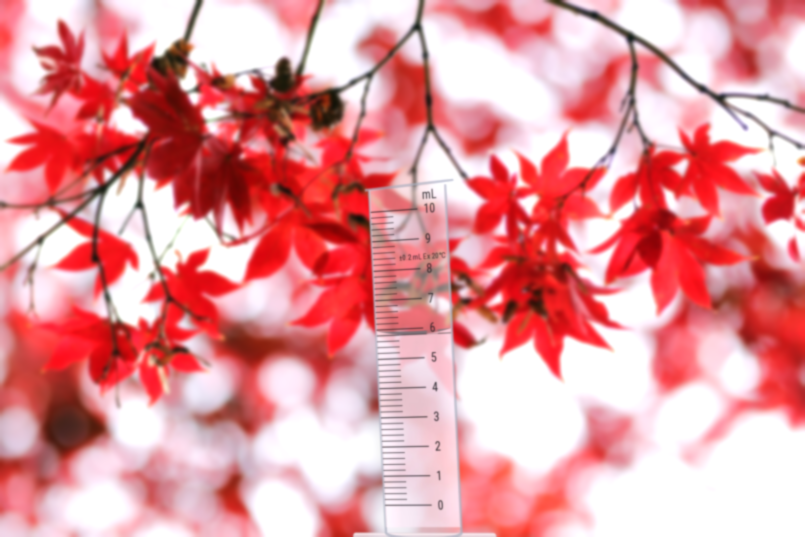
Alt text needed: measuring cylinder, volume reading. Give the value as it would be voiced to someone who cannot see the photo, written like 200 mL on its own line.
5.8 mL
